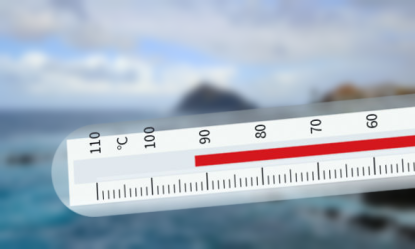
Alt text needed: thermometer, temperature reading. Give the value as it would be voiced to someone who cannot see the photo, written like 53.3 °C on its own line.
92 °C
